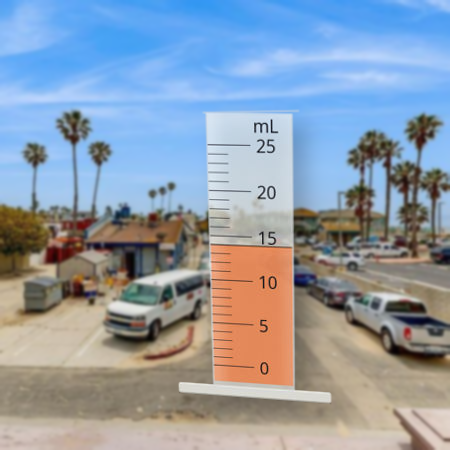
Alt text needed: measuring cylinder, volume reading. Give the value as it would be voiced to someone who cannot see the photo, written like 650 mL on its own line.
14 mL
